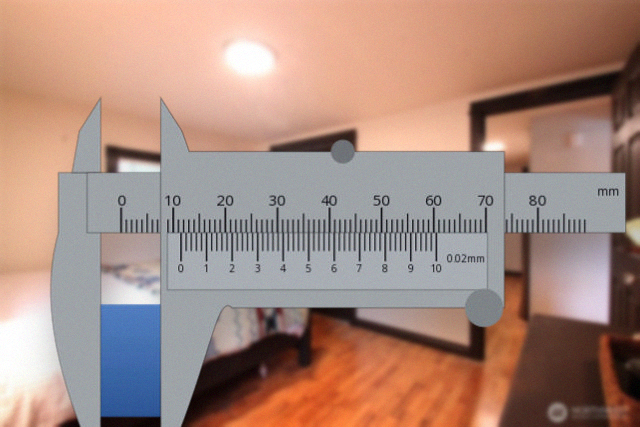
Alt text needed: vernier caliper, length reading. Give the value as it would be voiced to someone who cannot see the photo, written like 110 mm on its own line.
11.5 mm
